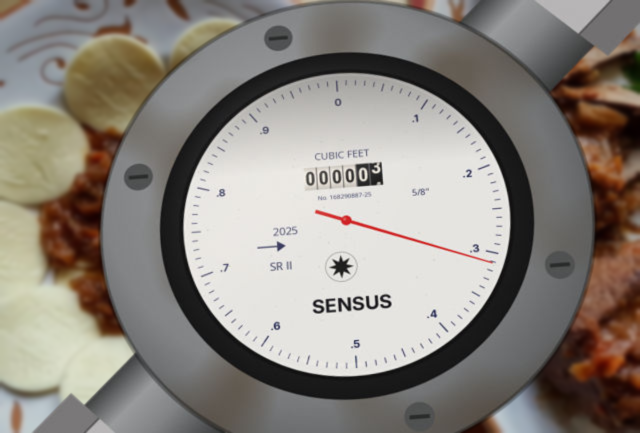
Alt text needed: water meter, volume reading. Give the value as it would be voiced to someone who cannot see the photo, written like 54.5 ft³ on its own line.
3.31 ft³
